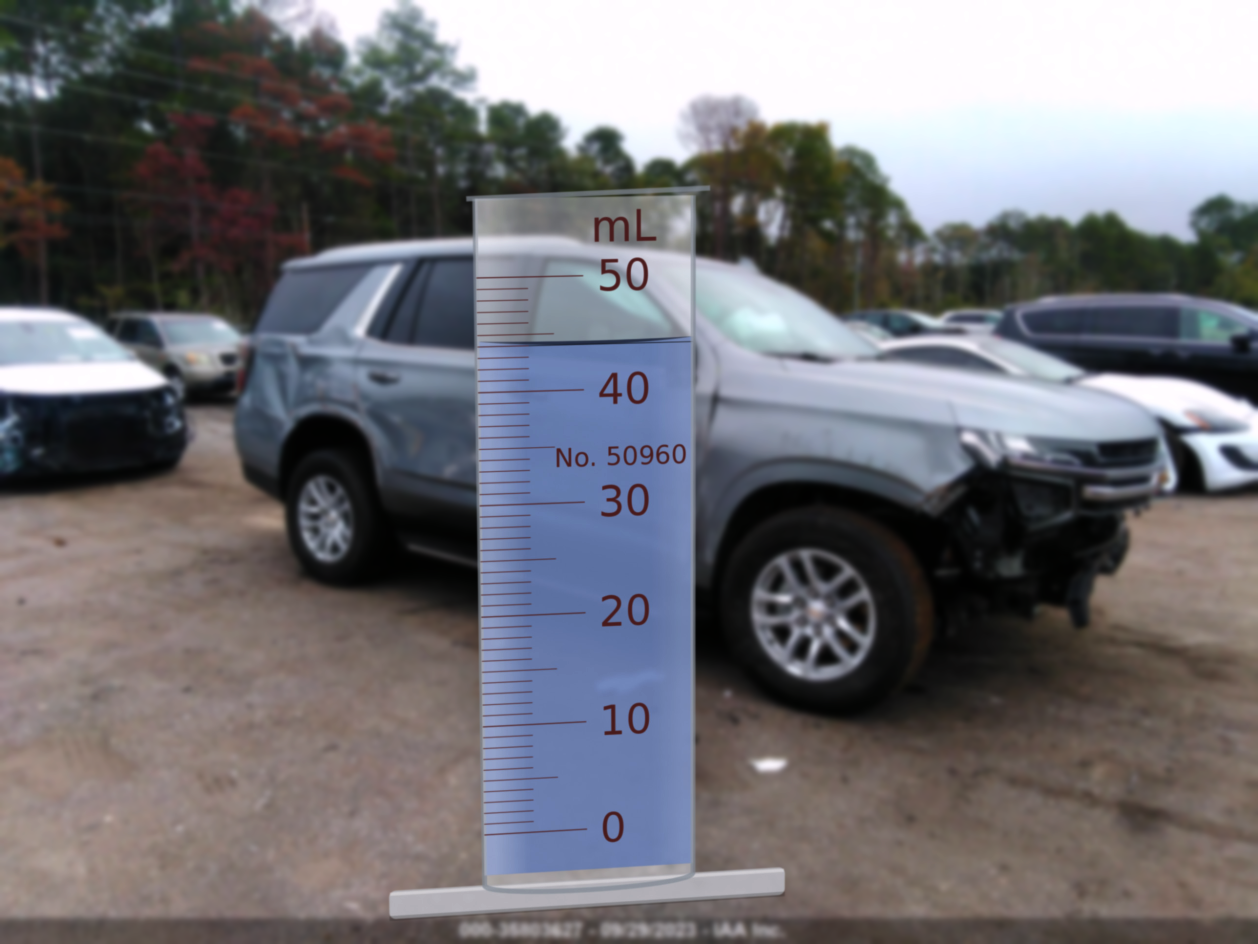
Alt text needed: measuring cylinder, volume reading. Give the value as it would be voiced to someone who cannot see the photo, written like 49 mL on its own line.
44 mL
